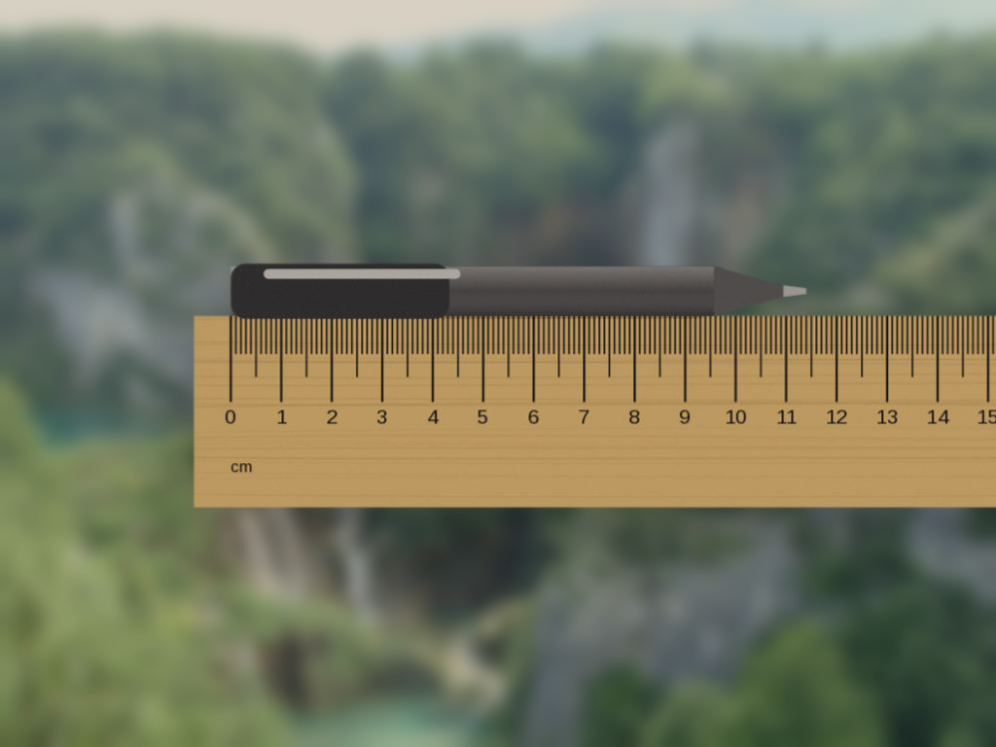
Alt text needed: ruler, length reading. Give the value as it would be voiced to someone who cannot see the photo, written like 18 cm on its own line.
11.4 cm
